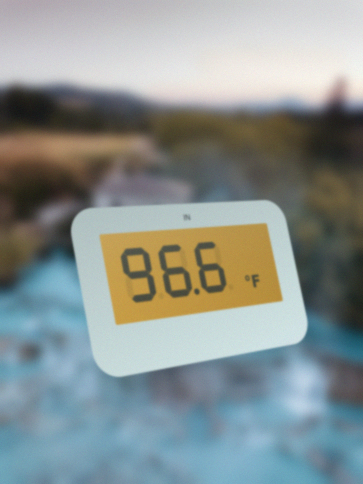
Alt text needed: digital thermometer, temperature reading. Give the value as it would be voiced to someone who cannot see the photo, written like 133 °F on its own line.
96.6 °F
